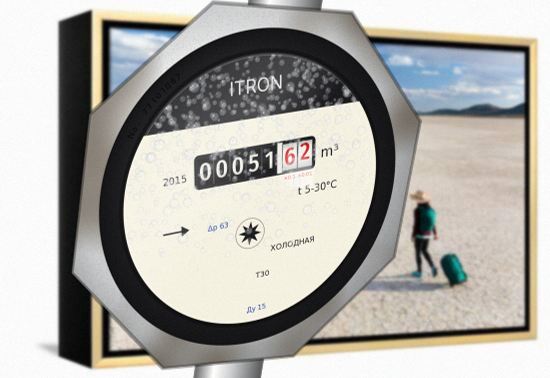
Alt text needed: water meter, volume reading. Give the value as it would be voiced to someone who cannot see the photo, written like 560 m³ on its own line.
51.62 m³
